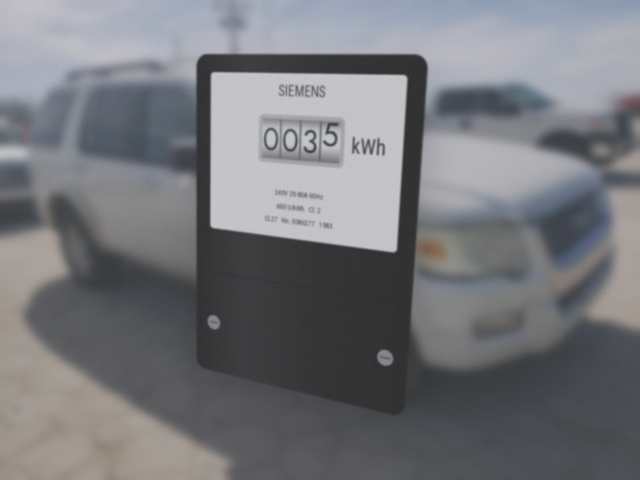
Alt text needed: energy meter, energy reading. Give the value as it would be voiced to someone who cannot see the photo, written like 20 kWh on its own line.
35 kWh
